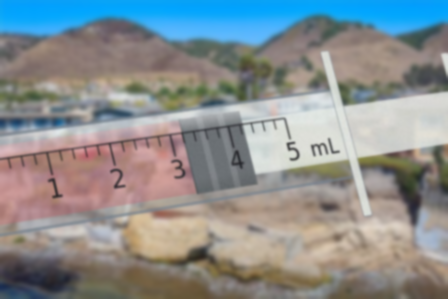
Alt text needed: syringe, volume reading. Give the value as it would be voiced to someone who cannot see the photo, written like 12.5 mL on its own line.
3.2 mL
